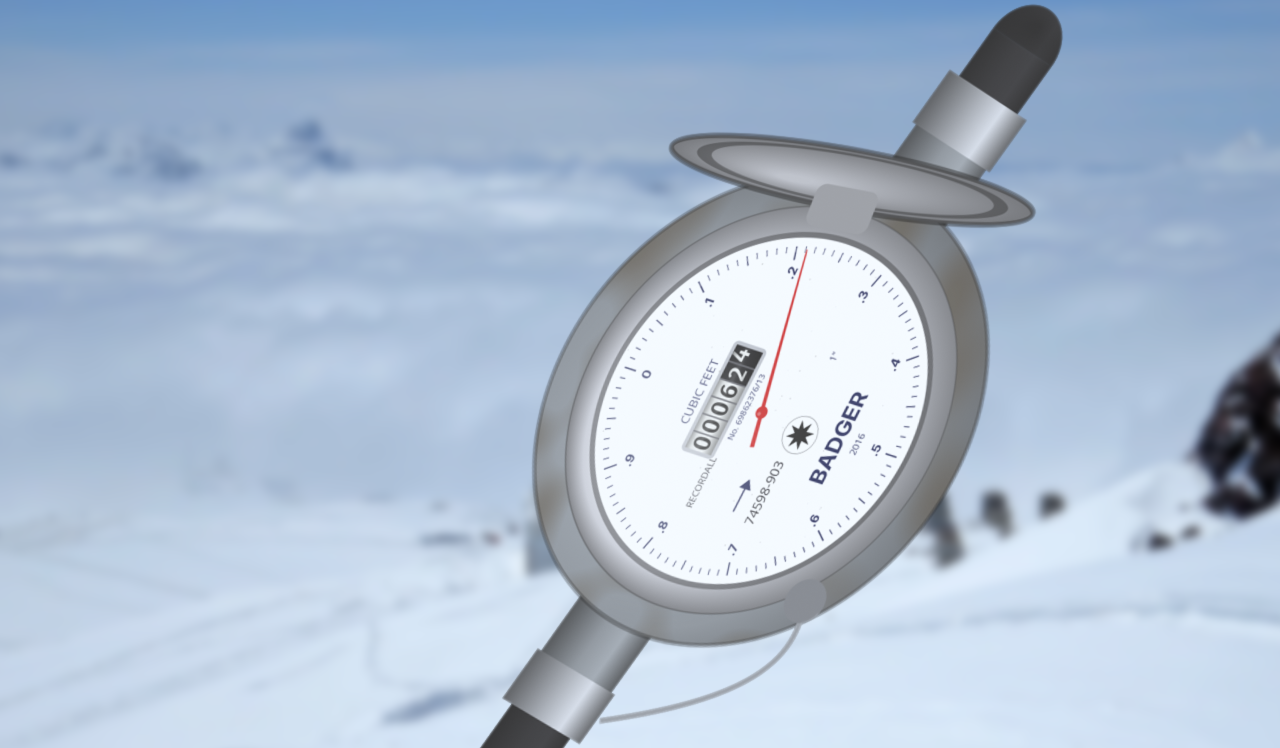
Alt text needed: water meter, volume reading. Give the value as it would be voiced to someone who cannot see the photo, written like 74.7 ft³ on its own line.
624.21 ft³
